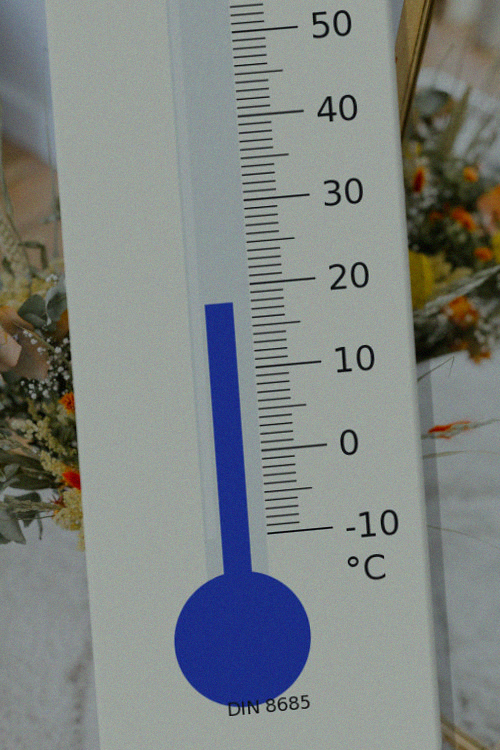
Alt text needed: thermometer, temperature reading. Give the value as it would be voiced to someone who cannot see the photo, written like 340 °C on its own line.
18 °C
